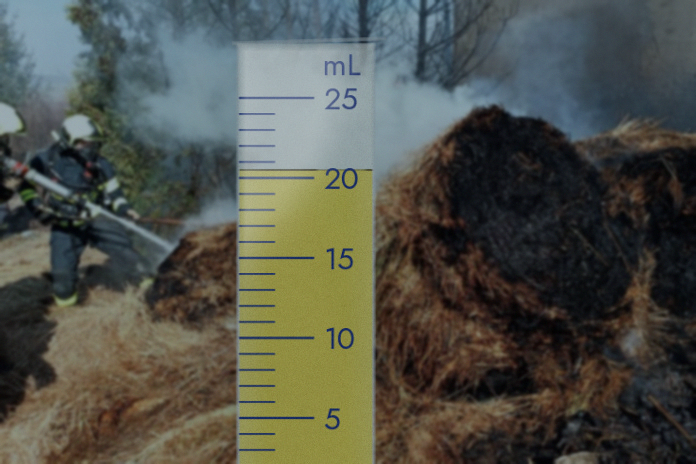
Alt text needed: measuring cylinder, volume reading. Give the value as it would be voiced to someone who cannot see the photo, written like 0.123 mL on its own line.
20.5 mL
